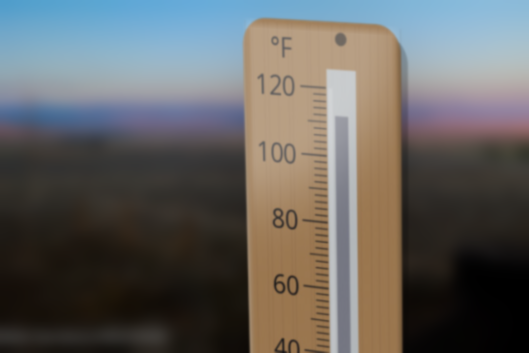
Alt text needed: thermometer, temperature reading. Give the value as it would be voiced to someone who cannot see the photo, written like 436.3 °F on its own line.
112 °F
